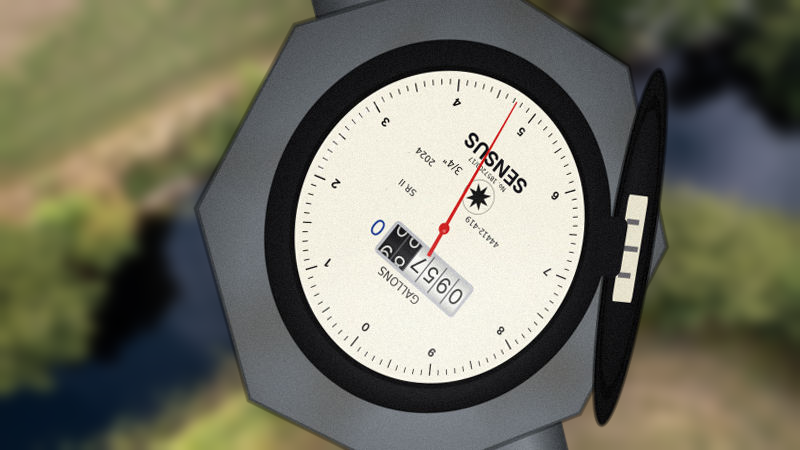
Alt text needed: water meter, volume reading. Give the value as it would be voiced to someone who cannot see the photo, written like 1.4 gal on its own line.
957894.7 gal
